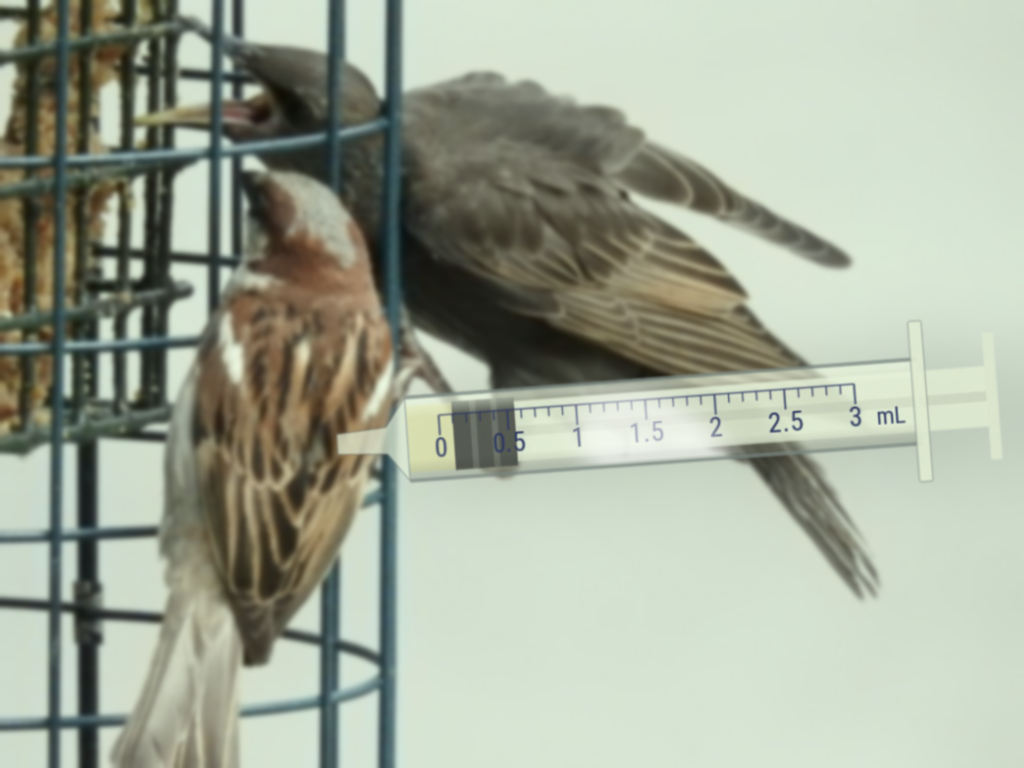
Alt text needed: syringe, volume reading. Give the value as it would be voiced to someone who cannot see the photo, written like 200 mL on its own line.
0.1 mL
